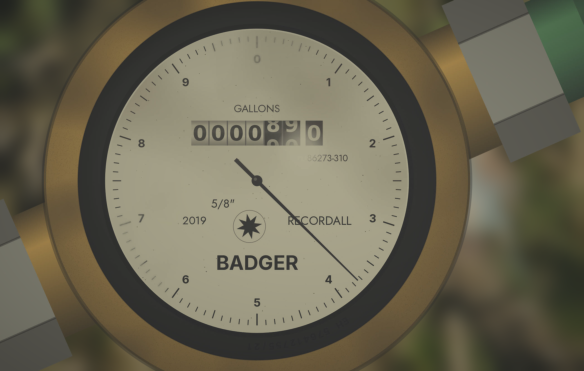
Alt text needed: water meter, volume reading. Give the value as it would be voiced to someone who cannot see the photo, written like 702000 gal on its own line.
893.7 gal
